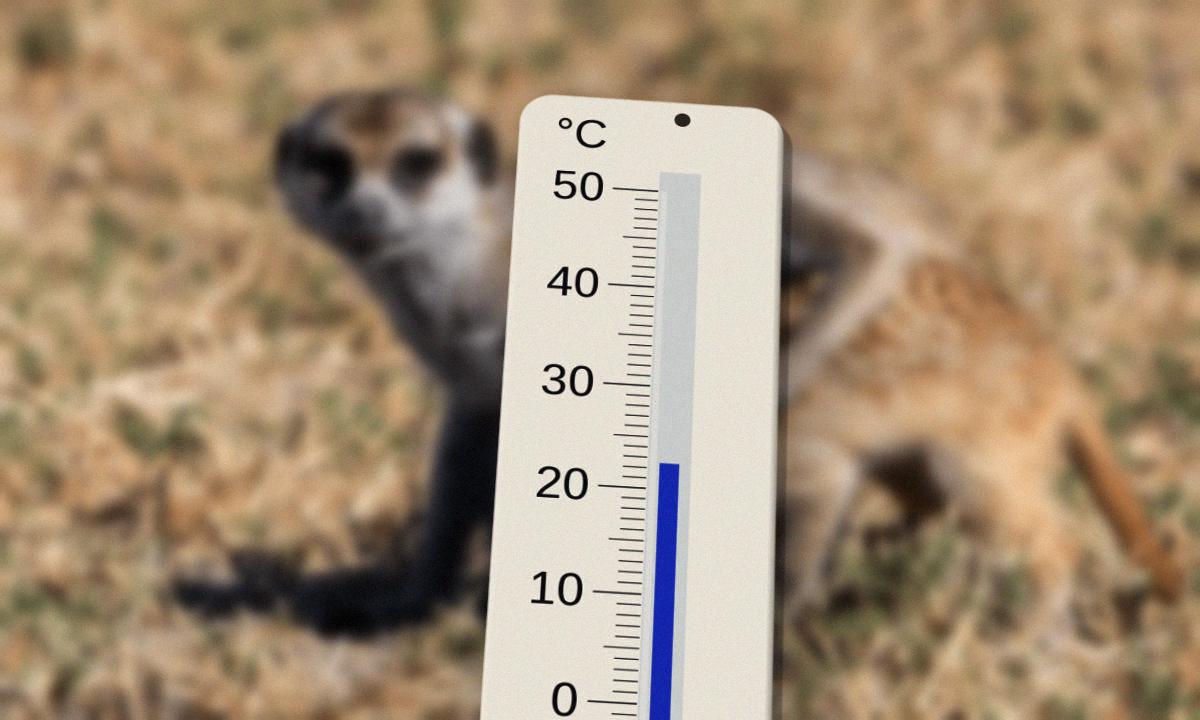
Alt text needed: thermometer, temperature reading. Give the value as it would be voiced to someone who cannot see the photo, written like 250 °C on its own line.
22.5 °C
